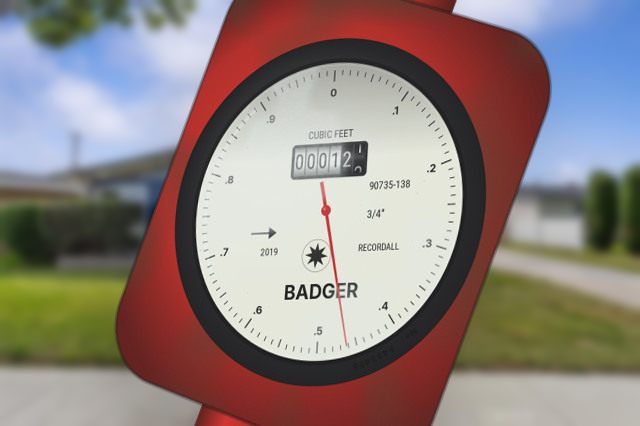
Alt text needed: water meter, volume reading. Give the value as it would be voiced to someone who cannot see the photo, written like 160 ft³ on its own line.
121.46 ft³
